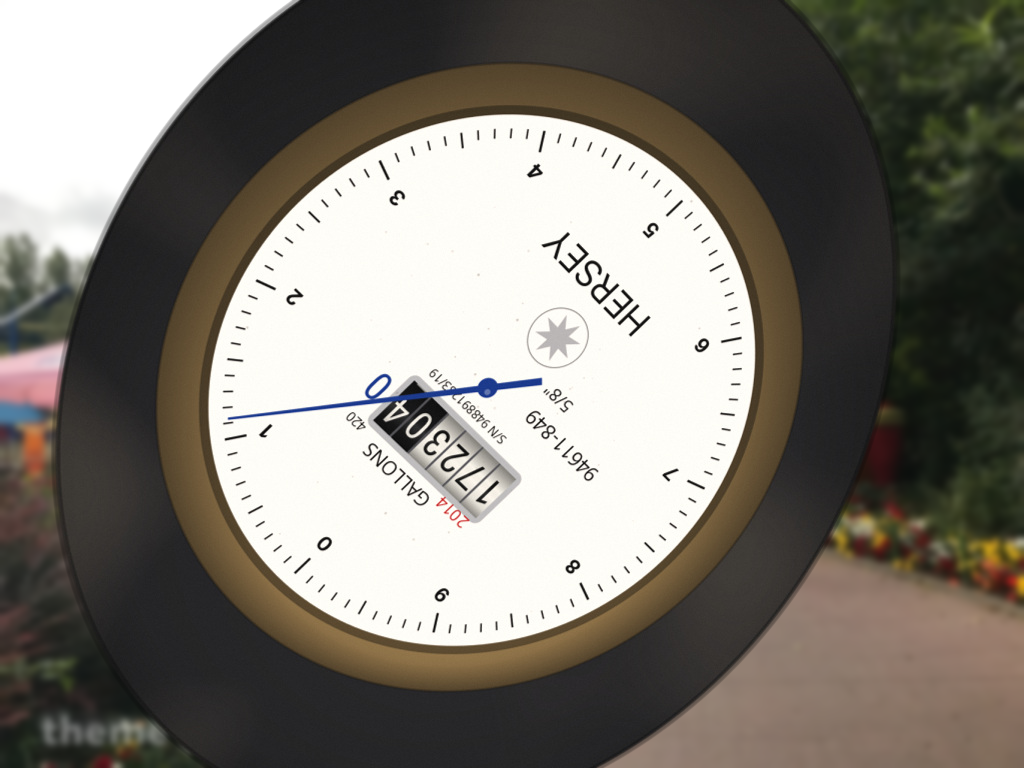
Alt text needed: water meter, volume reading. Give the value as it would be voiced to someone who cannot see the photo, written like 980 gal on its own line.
1723041.1 gal
